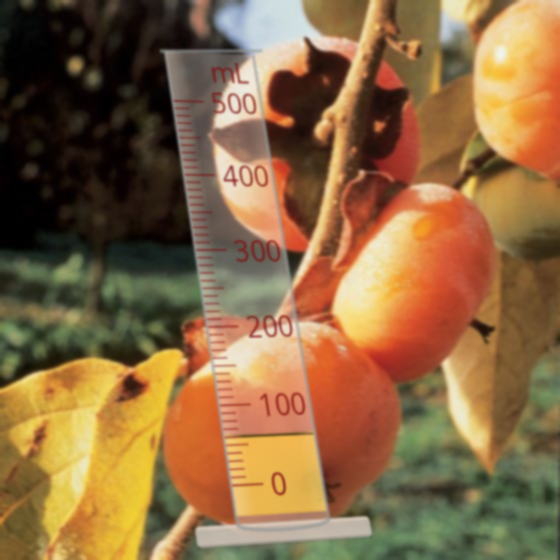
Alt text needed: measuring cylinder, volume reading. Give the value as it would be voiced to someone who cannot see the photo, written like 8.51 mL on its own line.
60 mL
